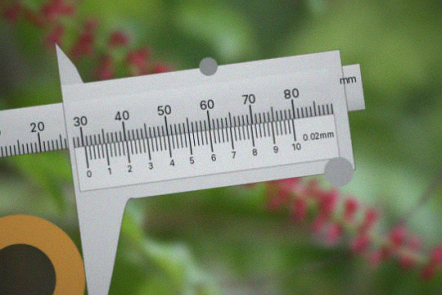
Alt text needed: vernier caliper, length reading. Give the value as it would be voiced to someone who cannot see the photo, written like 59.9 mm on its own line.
30.5 mm
